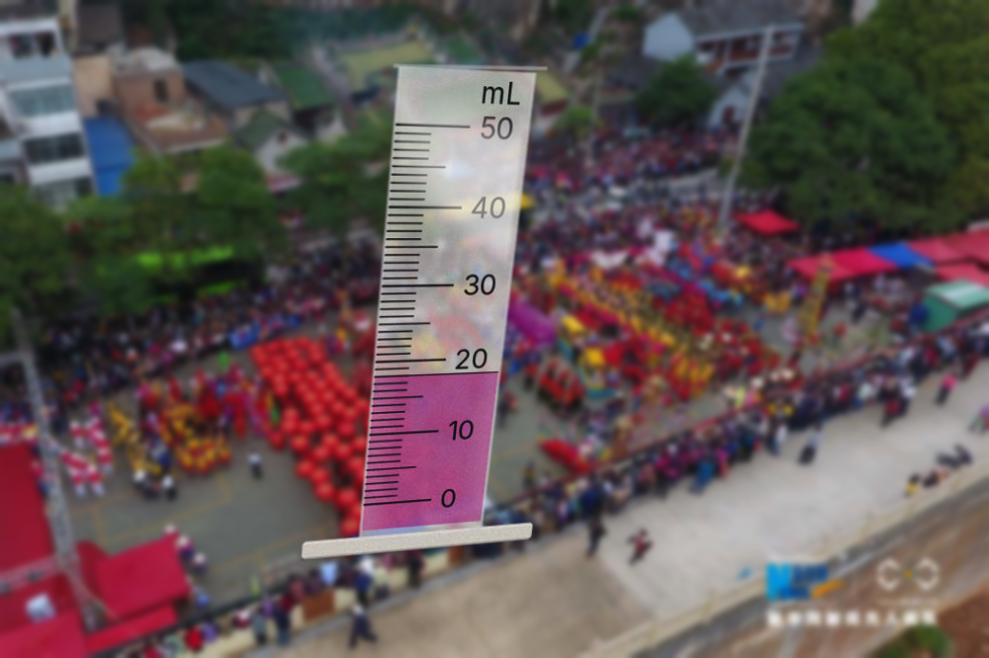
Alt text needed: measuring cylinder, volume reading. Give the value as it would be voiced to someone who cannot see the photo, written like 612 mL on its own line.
18 mL
